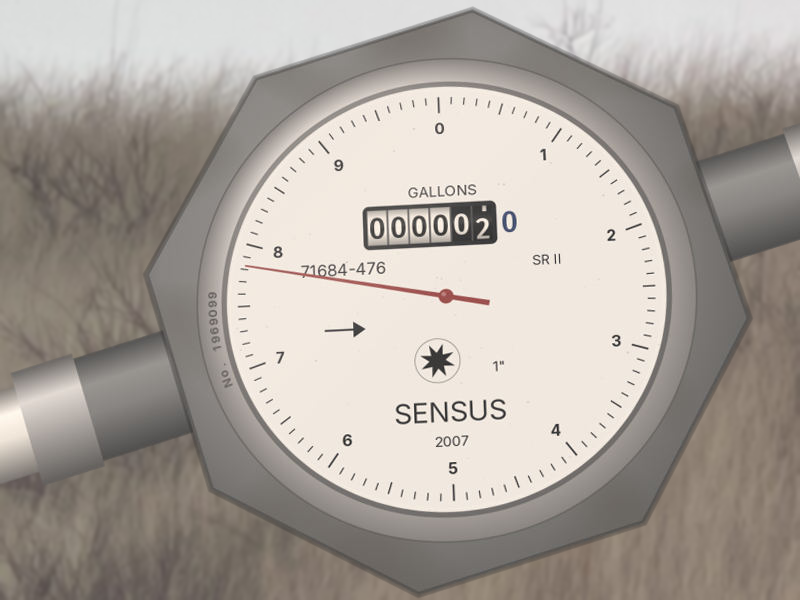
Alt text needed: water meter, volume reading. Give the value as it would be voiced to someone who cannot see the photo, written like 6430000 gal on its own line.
17.8 gal
